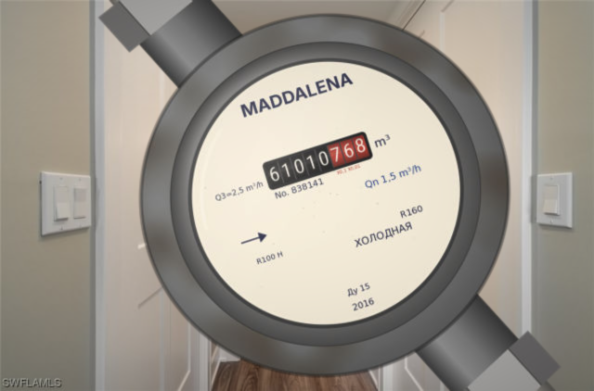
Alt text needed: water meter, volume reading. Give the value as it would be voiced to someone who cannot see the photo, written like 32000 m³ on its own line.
61010.768 m³
